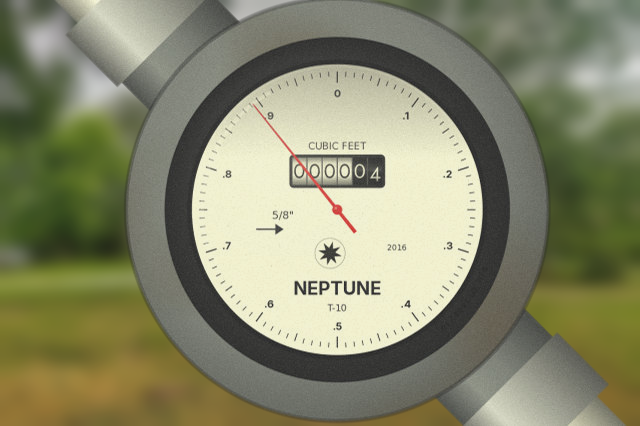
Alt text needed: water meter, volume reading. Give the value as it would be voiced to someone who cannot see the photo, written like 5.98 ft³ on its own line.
3.89 ft³
